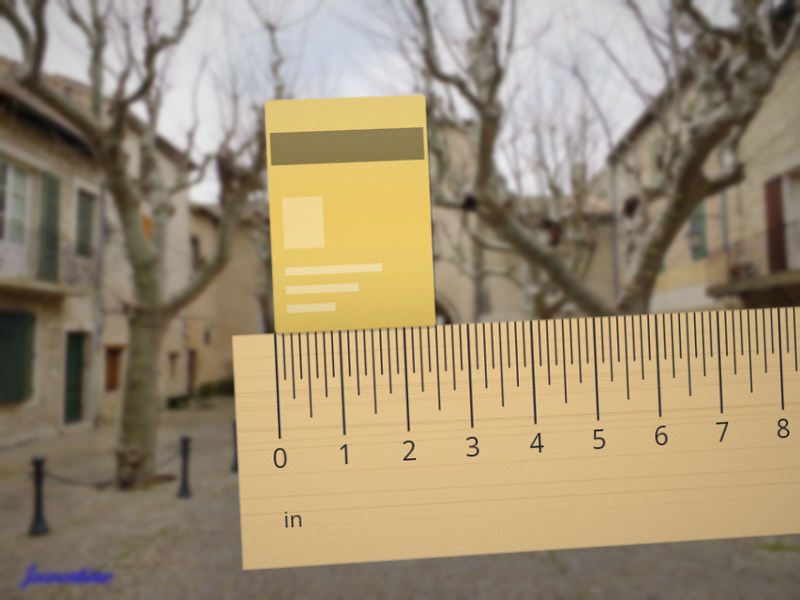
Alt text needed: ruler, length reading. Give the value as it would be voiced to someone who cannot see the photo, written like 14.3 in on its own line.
2.5 in
